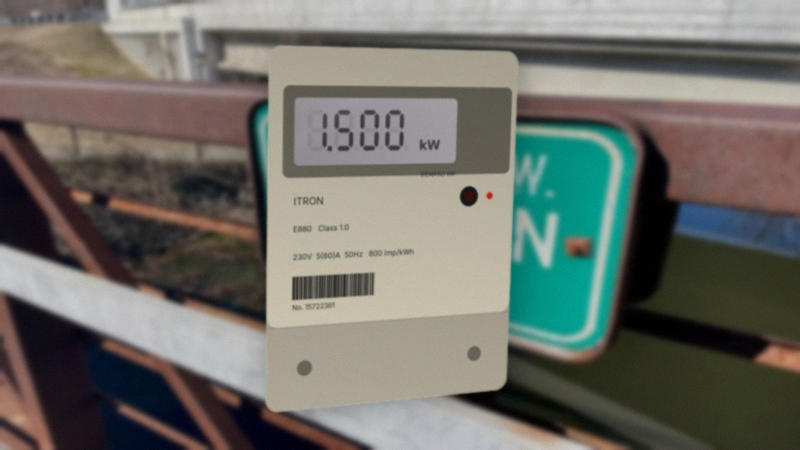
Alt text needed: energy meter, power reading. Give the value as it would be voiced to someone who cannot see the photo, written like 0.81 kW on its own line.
1.500 kW
